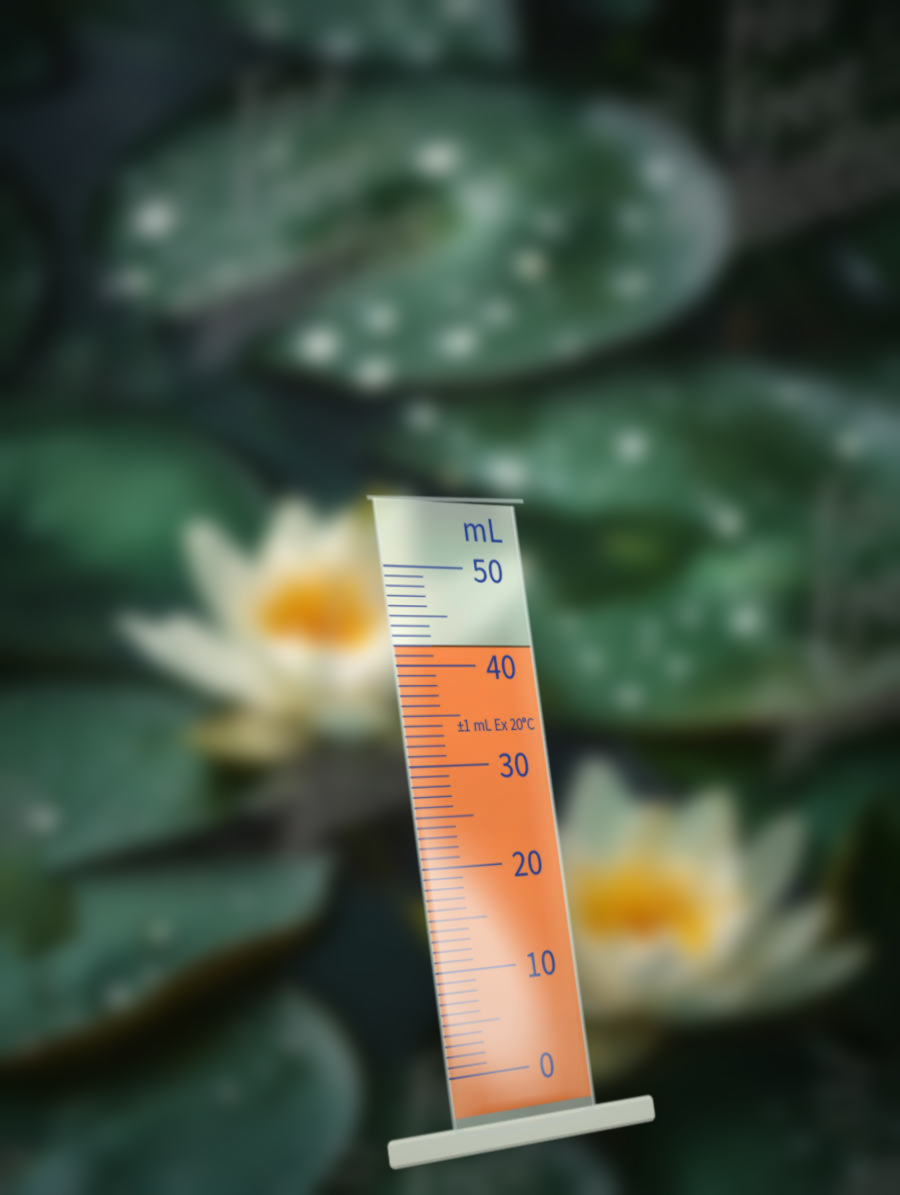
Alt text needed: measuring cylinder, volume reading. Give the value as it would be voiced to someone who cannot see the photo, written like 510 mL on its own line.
42 mL
